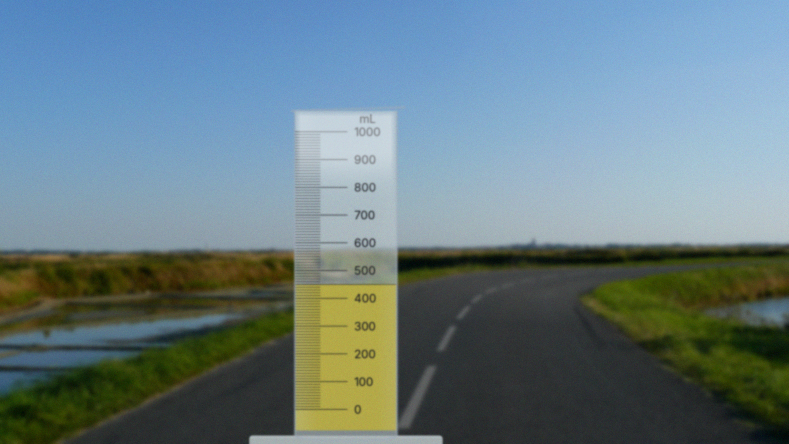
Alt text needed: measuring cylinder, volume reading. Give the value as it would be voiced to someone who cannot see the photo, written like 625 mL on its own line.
450 mL
